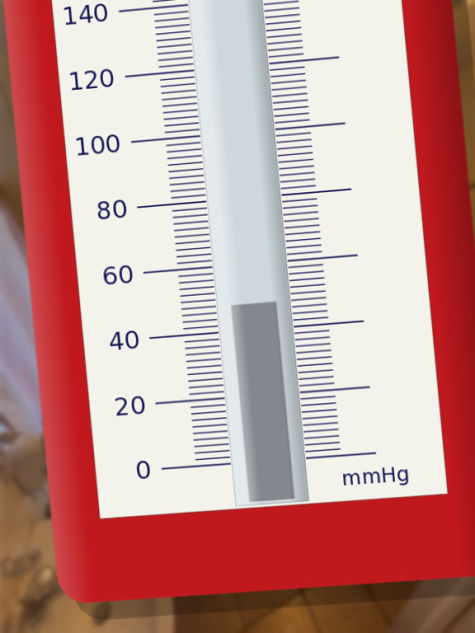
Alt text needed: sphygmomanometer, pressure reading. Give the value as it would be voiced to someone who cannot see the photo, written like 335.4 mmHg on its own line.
48 mmHg
